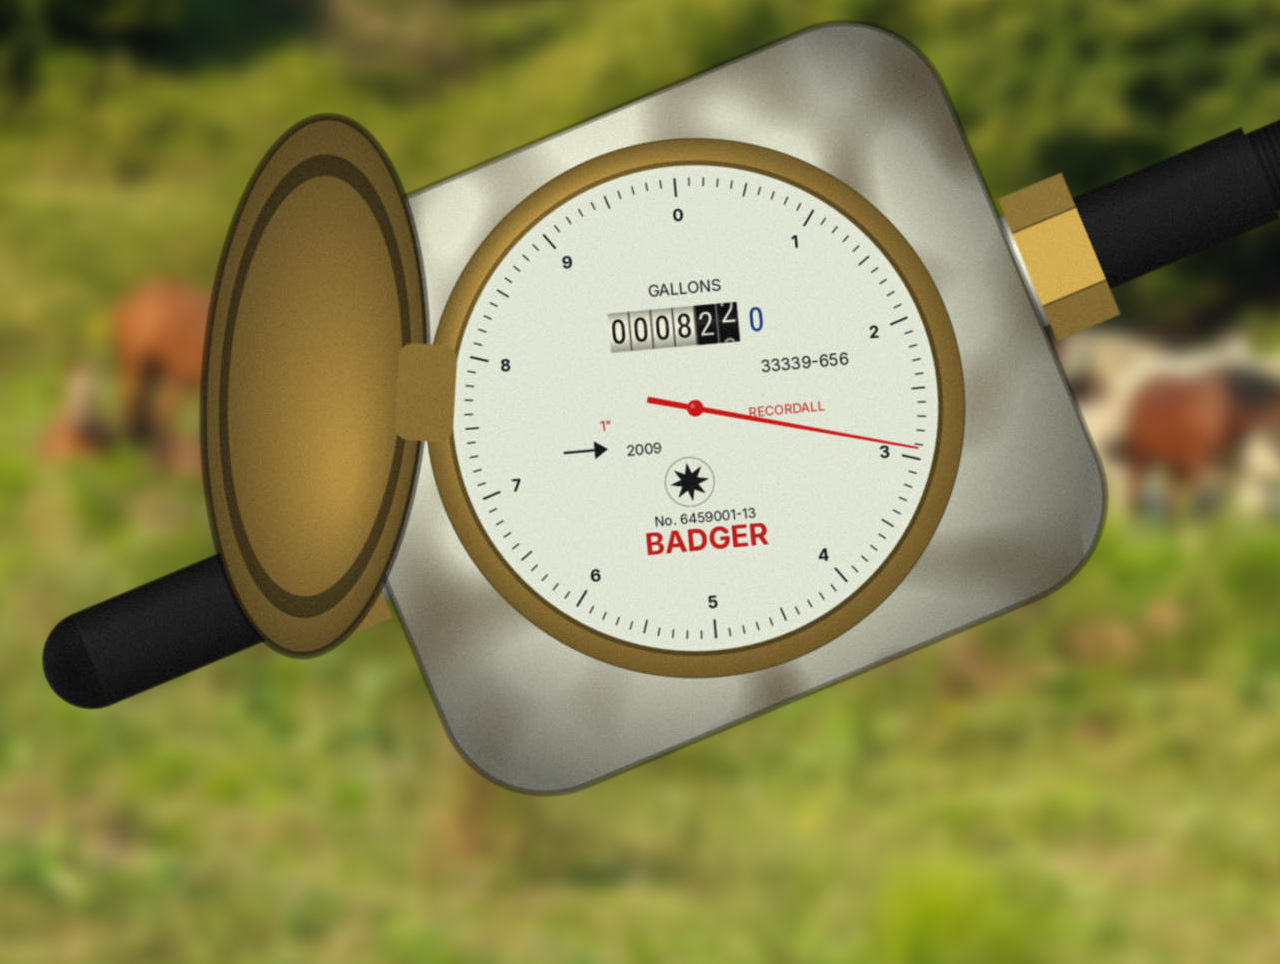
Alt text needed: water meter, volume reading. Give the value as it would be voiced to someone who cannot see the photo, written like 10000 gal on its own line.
8222.9 gal
